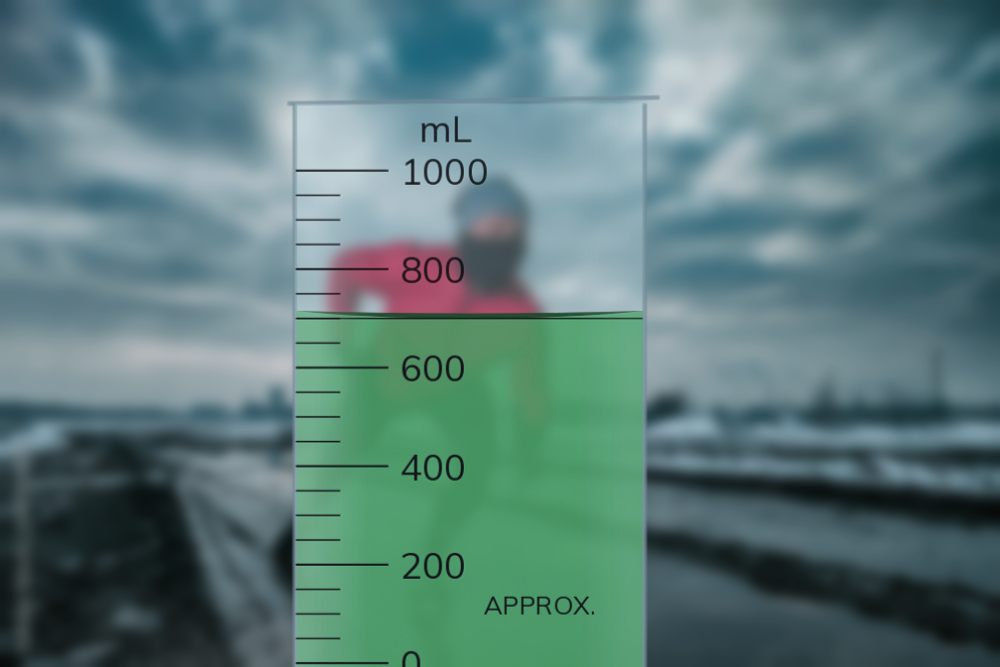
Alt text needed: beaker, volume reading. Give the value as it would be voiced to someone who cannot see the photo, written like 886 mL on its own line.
700 mL
